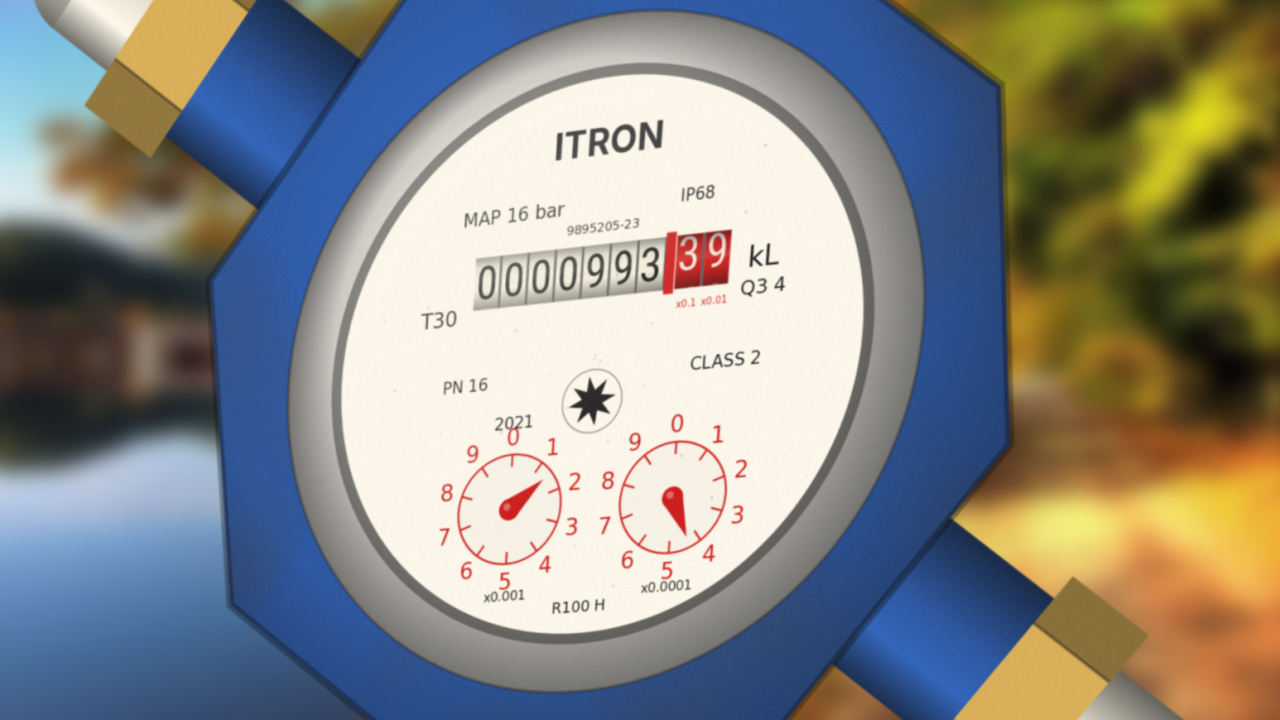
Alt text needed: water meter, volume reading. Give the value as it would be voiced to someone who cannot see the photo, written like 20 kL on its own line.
993.3914 kL
